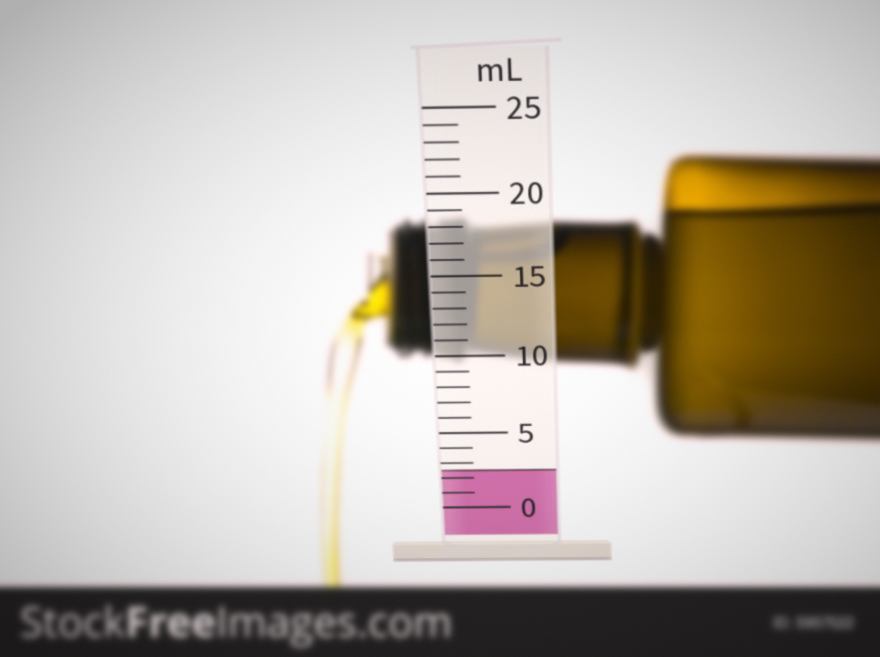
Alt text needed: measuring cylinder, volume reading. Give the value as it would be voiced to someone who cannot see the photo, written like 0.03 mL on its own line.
2.5 mL
